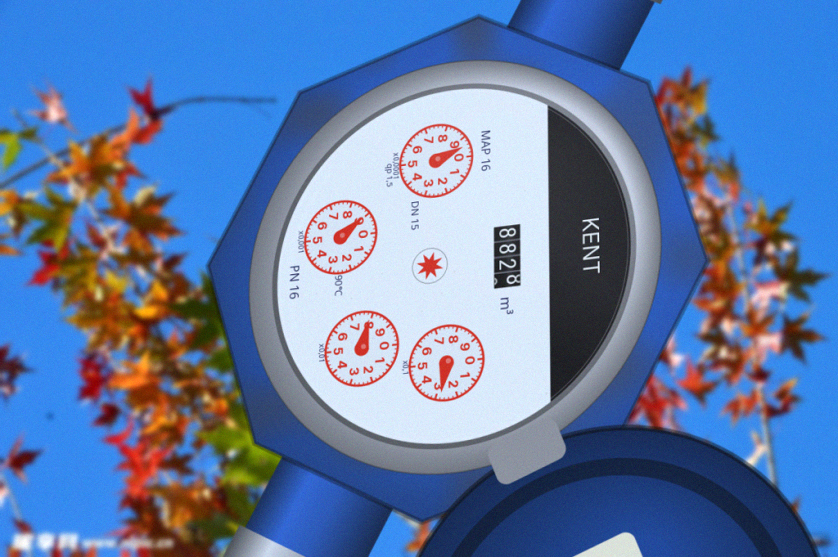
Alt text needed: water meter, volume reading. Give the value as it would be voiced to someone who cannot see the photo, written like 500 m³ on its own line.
8828.2789 m³
